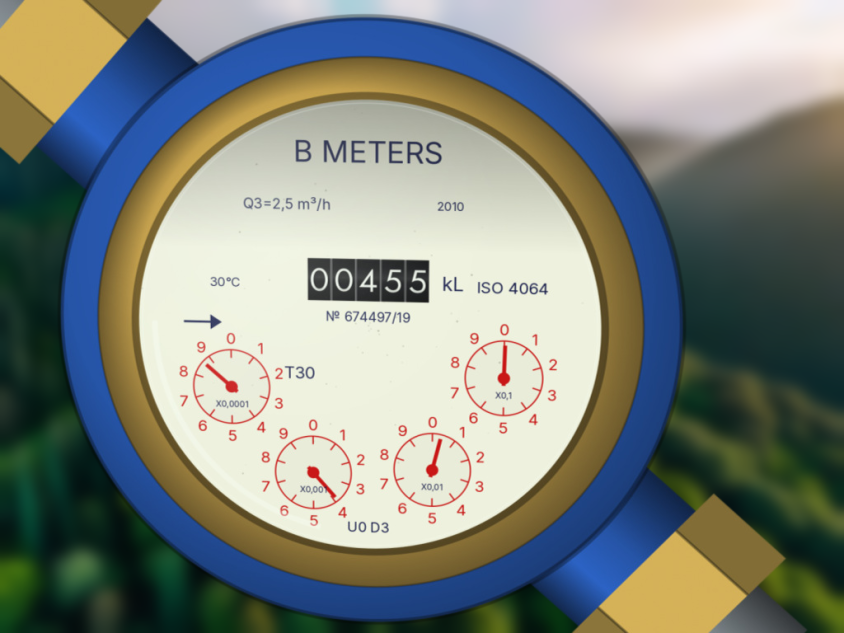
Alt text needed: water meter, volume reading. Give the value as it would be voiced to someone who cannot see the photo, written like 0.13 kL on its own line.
455.0038 kL
